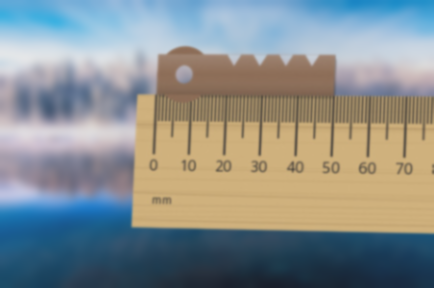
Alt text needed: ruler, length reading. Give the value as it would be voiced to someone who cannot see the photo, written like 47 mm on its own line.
50 mm
